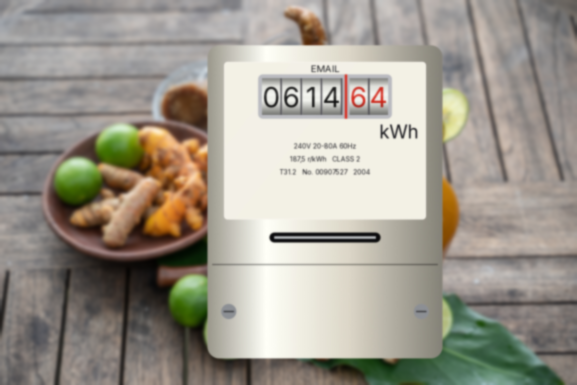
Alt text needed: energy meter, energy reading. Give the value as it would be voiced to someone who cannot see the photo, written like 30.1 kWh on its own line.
614.64 kWh
